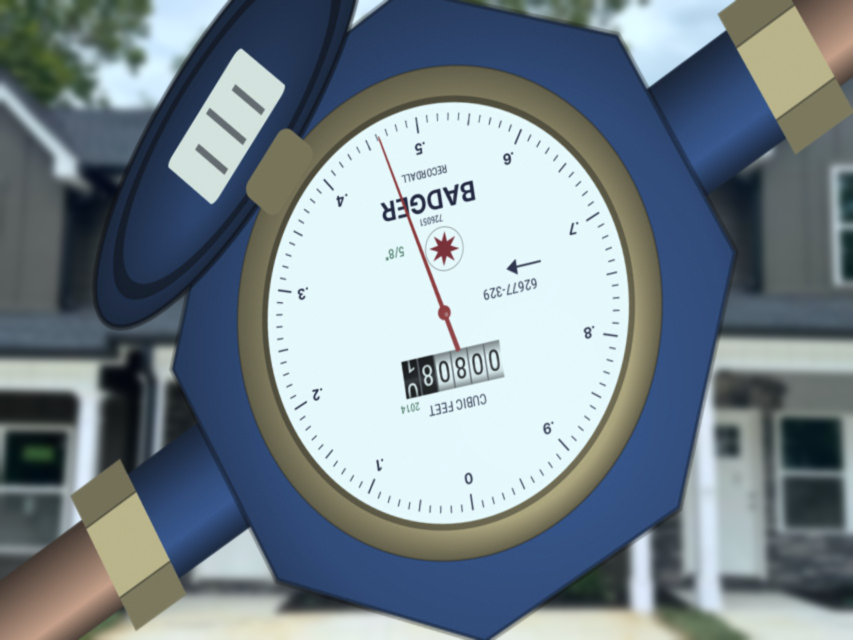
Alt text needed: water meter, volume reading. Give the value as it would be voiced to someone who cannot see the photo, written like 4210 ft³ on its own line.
8080.46 ft³
